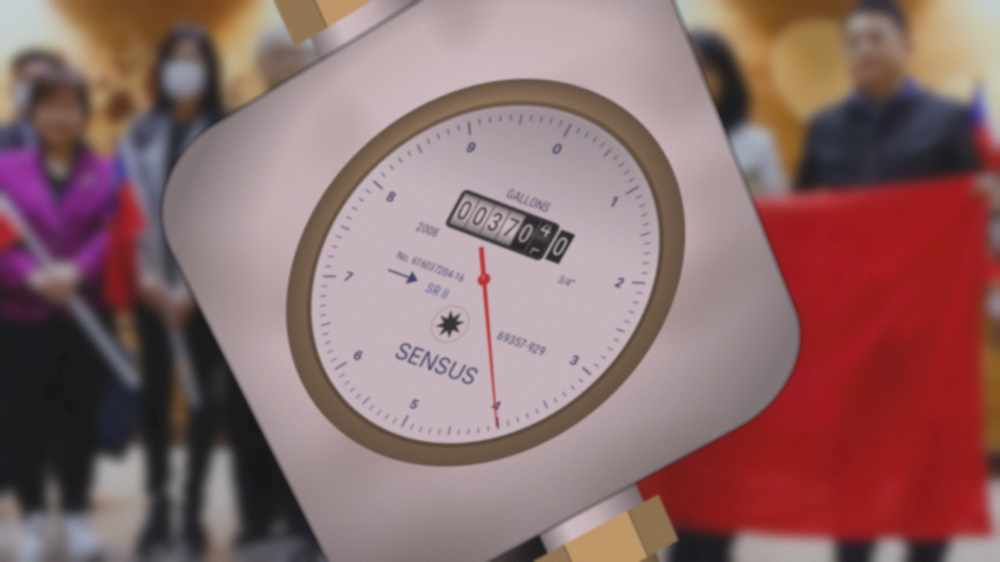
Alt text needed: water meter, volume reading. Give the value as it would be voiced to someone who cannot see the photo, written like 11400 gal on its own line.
37044.0 gal
